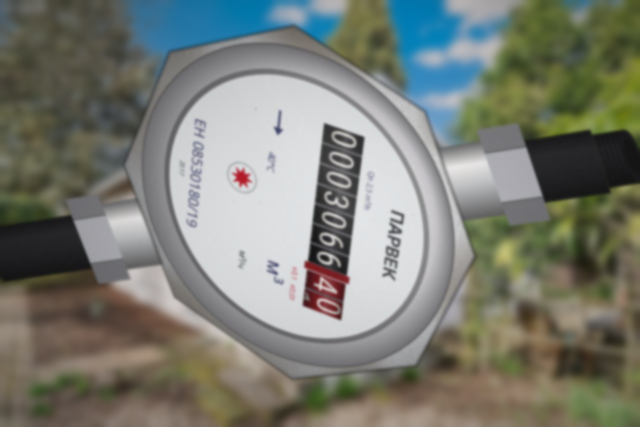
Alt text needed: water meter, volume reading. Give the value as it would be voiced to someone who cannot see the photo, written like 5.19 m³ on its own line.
3066.40 m³
